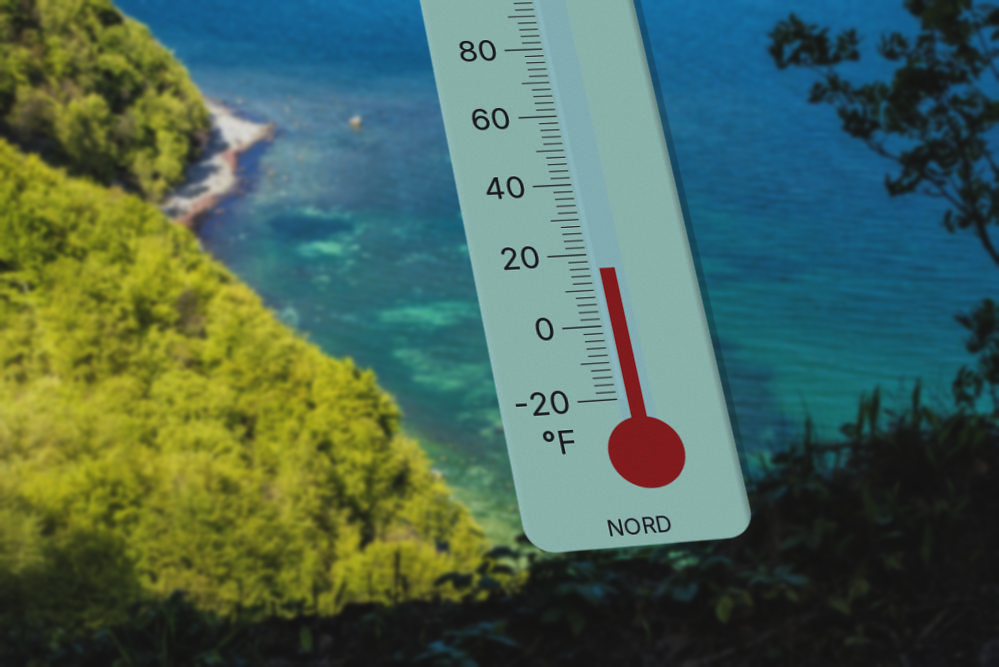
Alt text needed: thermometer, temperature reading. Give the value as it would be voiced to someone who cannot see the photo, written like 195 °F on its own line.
16 °F
